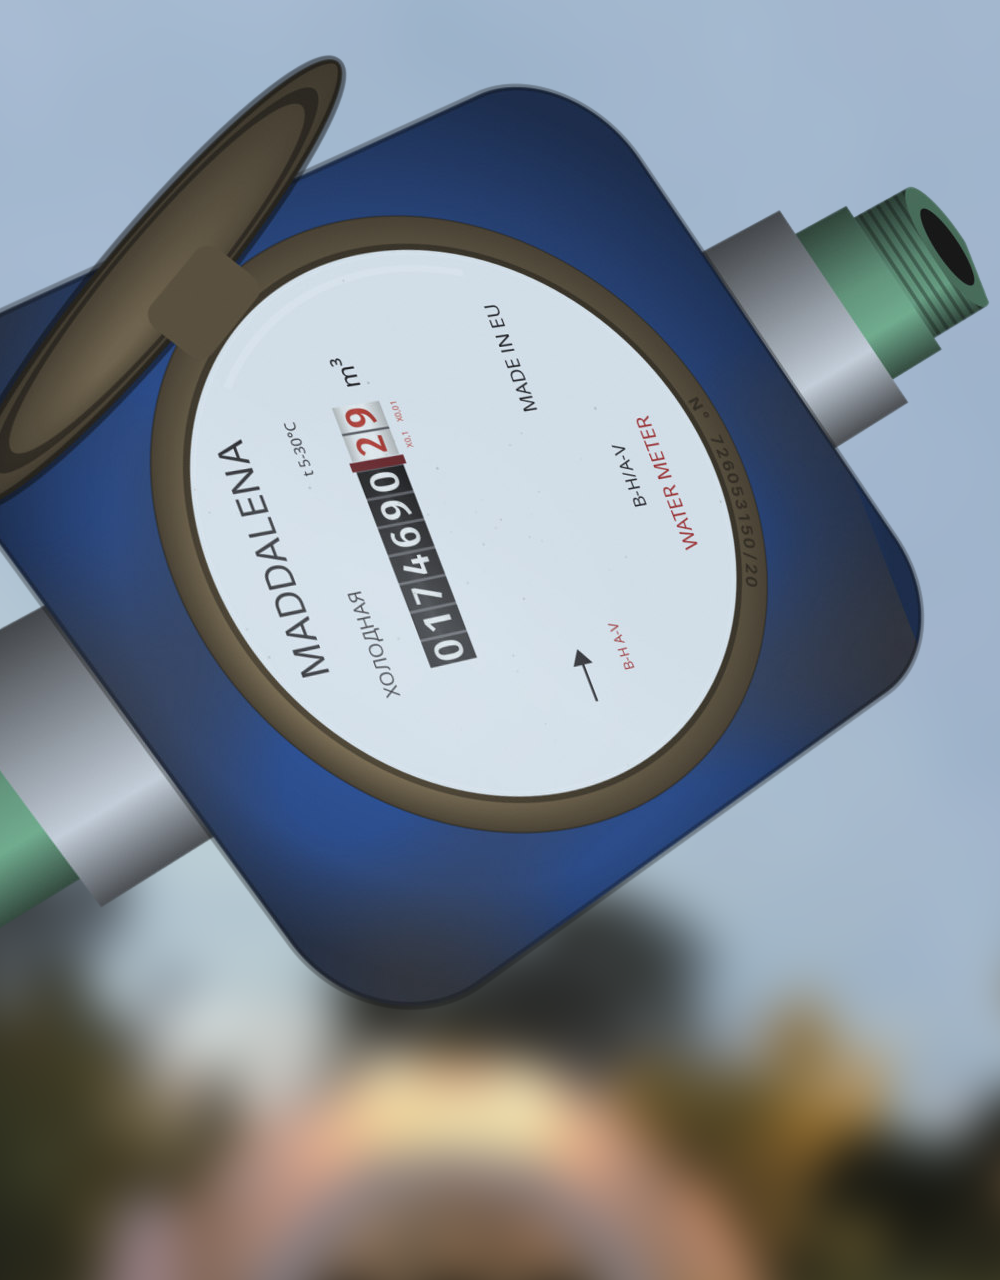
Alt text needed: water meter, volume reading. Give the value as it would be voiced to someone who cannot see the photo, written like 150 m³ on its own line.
174690.29 m³
